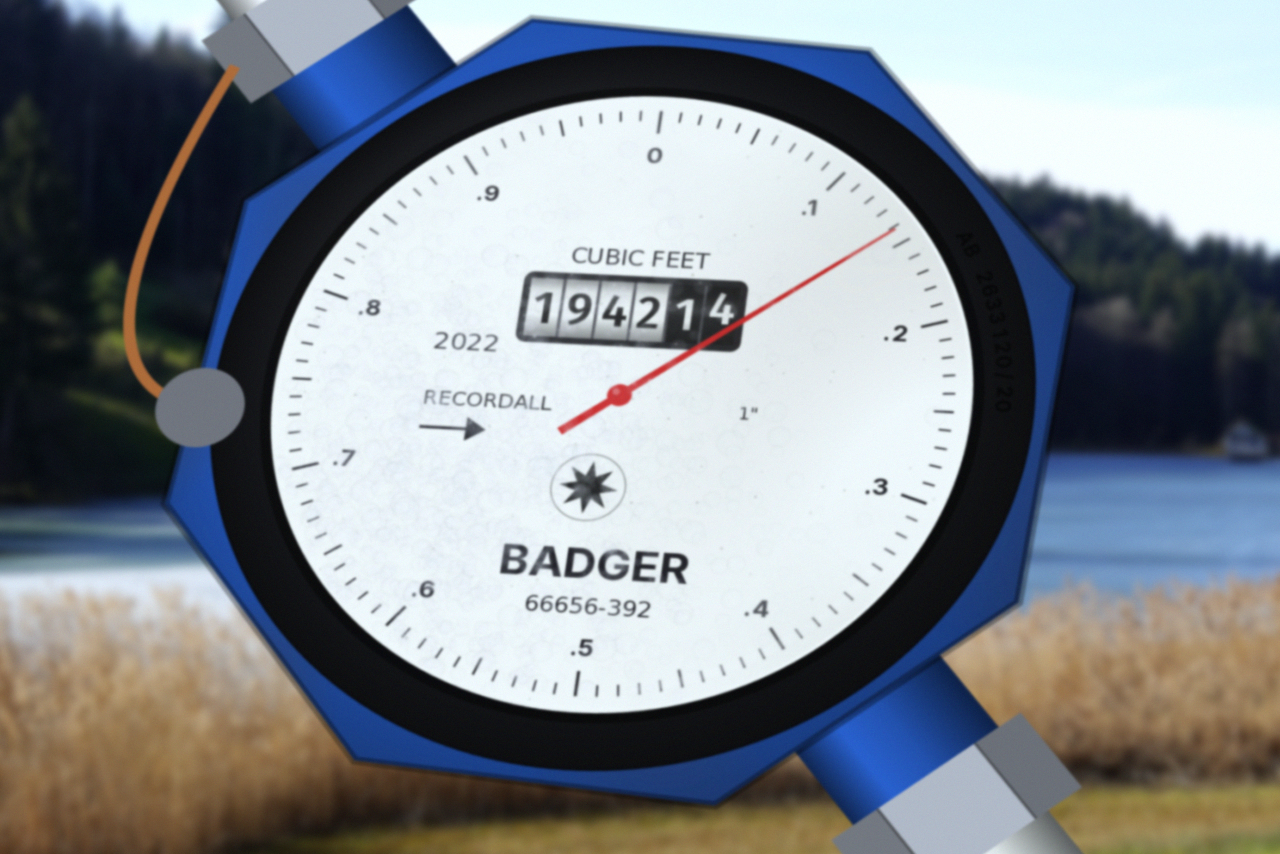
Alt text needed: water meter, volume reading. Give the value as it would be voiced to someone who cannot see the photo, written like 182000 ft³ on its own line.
194214.14 ft³
